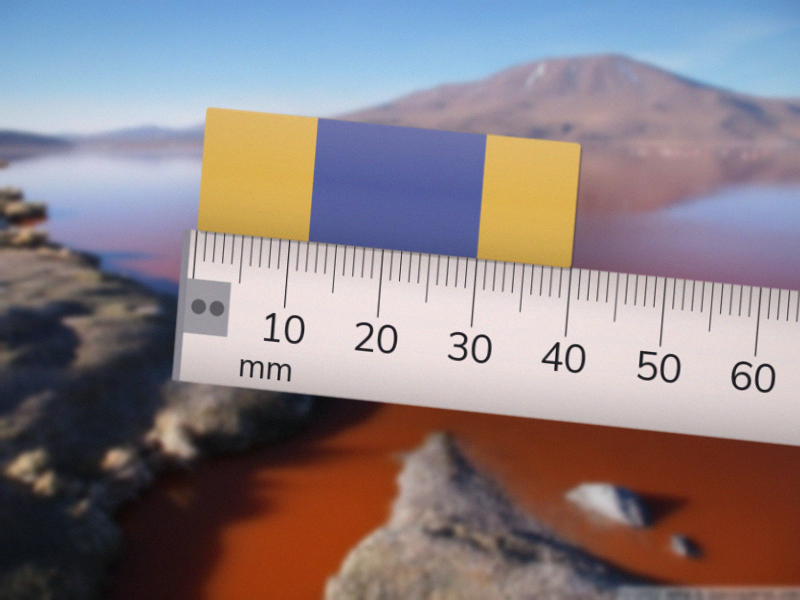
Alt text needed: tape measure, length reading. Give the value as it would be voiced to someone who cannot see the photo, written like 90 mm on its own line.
40 mm
